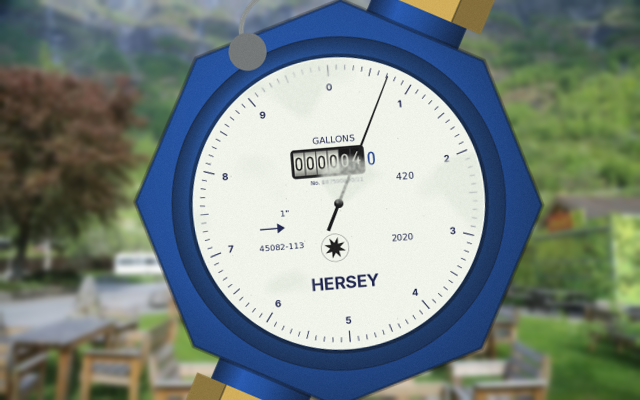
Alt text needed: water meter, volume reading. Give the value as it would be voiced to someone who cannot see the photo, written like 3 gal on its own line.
40.7 gal
